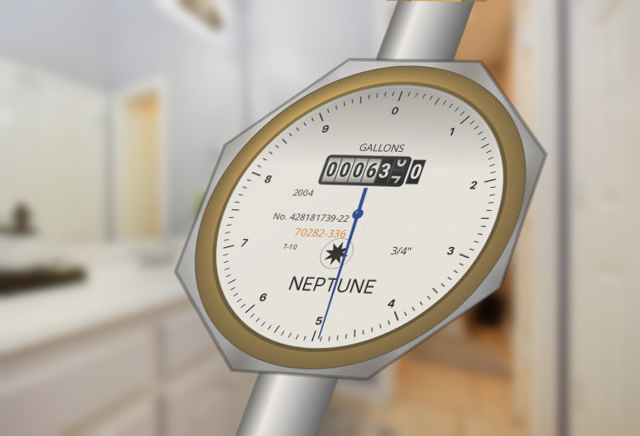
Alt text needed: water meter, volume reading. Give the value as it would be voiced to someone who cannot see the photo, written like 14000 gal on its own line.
6364.9 gal
